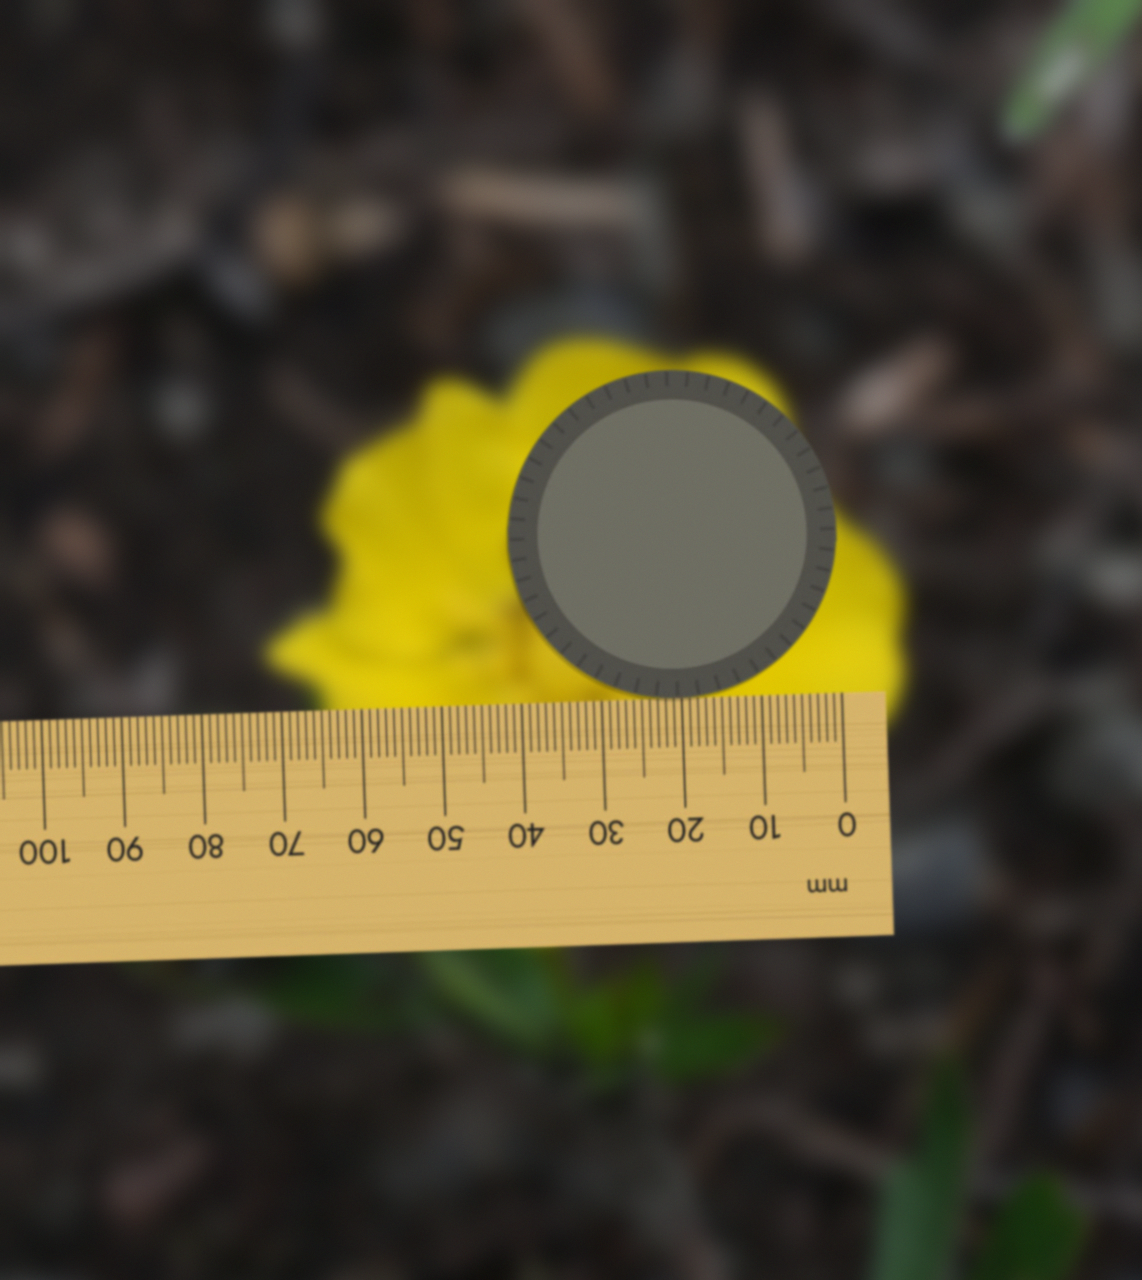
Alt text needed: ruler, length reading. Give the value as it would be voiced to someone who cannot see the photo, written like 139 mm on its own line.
41 mm
